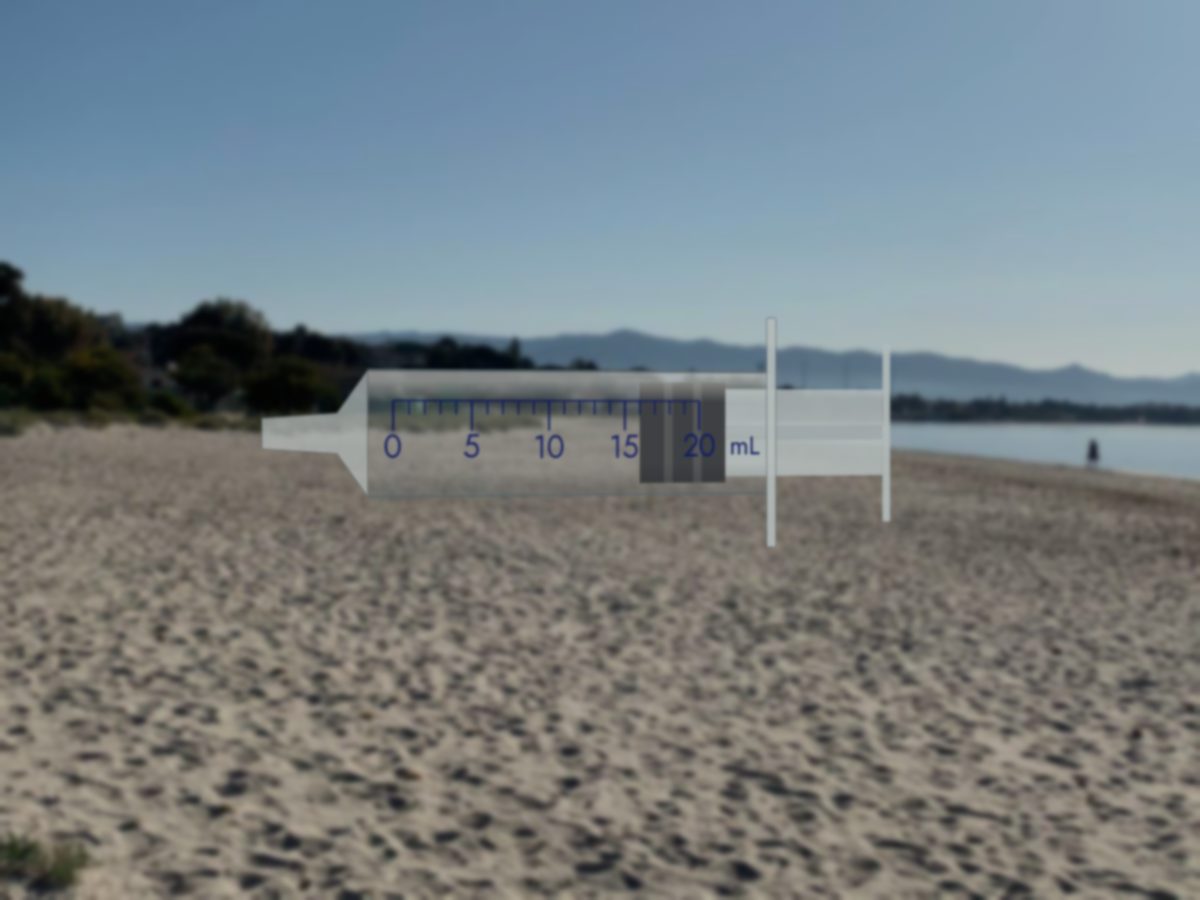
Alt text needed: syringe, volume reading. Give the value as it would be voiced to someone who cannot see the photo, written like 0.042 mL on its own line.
16 mL
